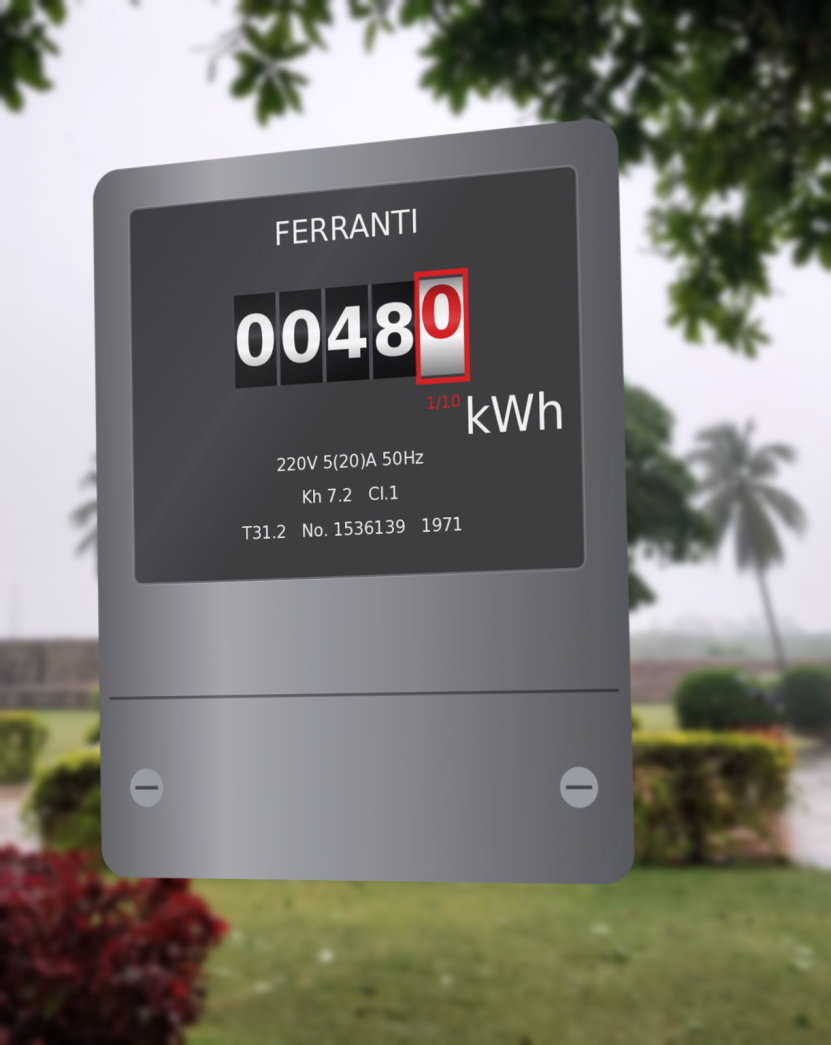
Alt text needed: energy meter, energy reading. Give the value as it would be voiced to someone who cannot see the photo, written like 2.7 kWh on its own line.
48.0 kWh
